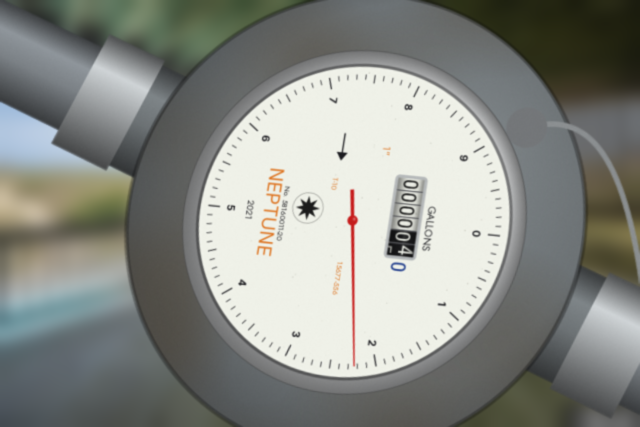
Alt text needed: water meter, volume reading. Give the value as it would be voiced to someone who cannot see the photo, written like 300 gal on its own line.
42.2 gal
